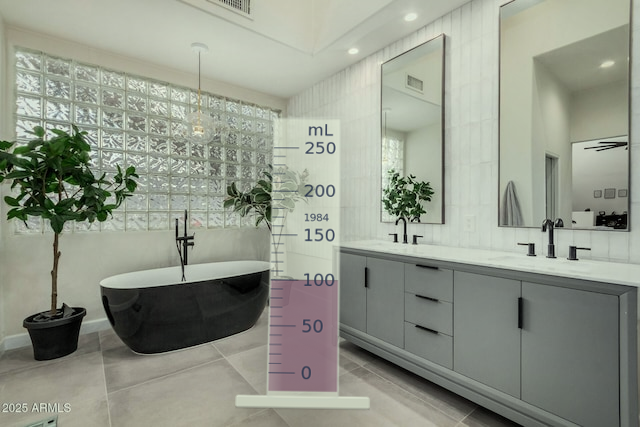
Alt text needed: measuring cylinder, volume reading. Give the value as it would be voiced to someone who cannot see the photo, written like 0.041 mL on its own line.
100 mL
